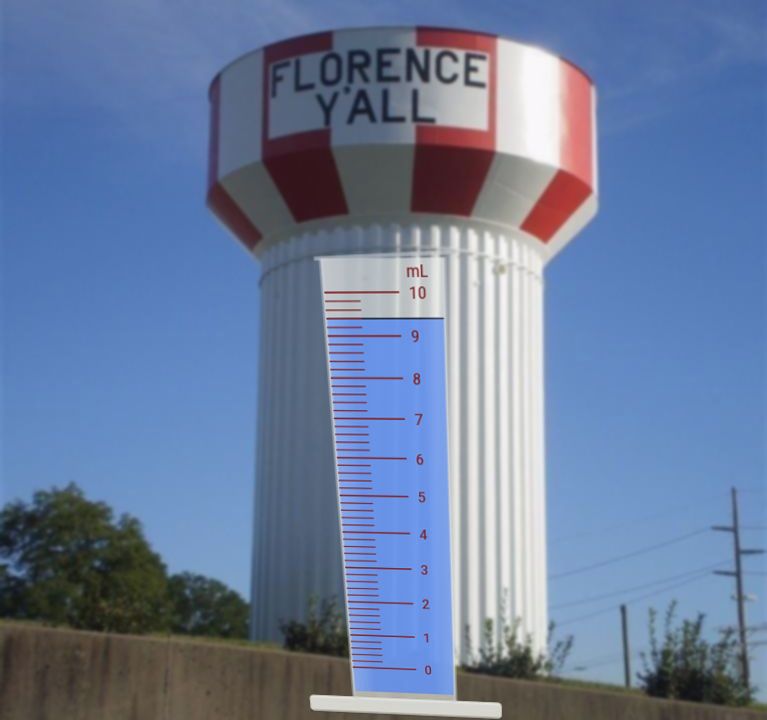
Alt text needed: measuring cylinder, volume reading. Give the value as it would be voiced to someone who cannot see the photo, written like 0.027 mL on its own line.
9.4 mL
